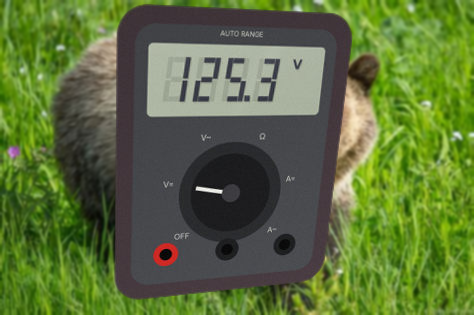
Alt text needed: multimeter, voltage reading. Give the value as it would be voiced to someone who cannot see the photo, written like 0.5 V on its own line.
125.3 V
